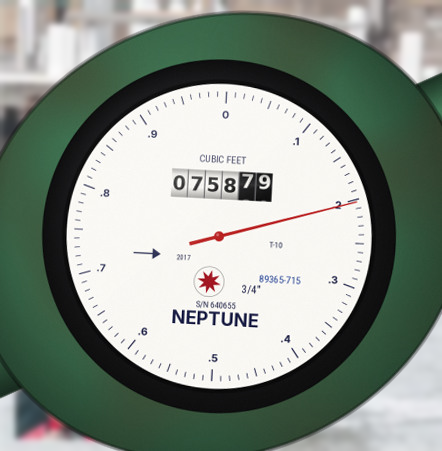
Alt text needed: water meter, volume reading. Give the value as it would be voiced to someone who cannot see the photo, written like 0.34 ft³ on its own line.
75879.20 ft³
